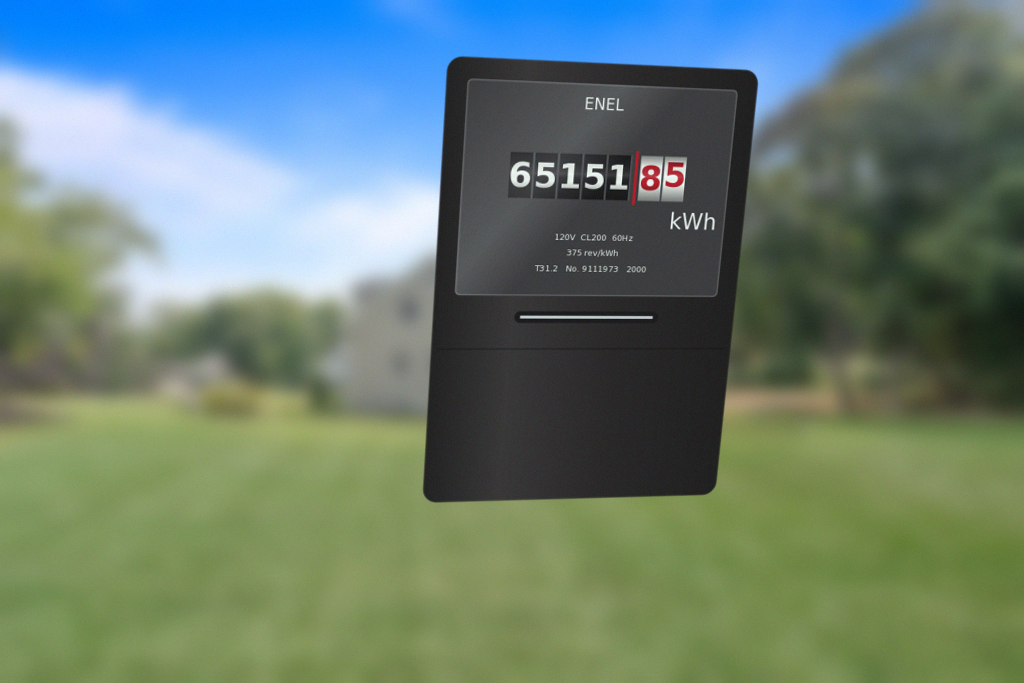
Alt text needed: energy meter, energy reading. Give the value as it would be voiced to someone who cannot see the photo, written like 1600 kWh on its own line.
65151.85 kWh
